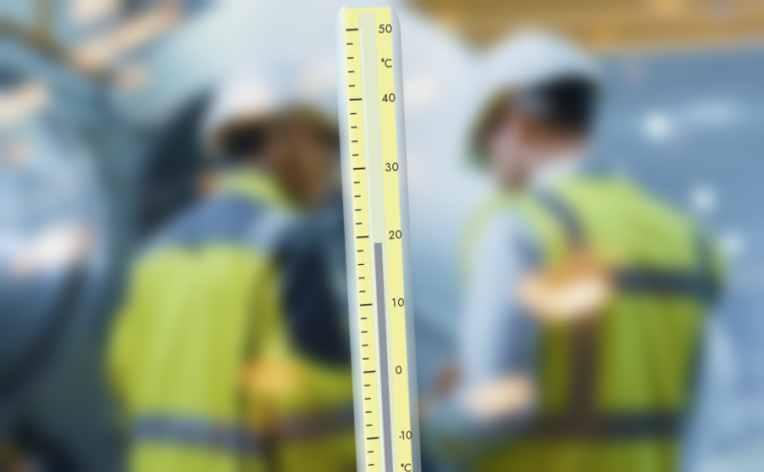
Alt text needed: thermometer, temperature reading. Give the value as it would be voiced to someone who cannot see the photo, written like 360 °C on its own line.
19 °C
